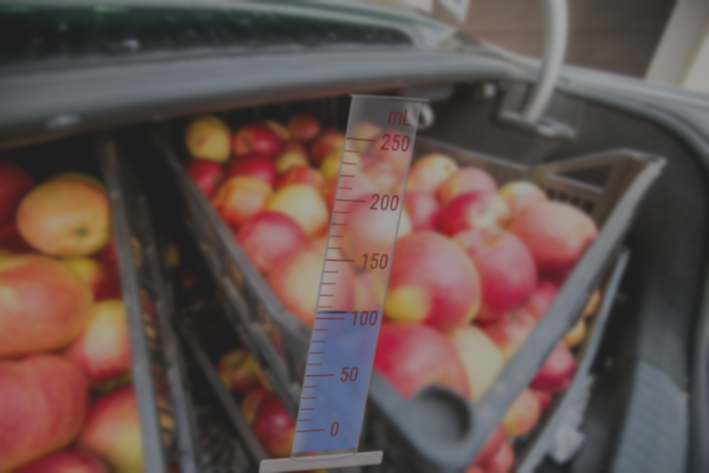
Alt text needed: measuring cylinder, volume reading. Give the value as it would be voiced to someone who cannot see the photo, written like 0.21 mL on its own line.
105 mL
